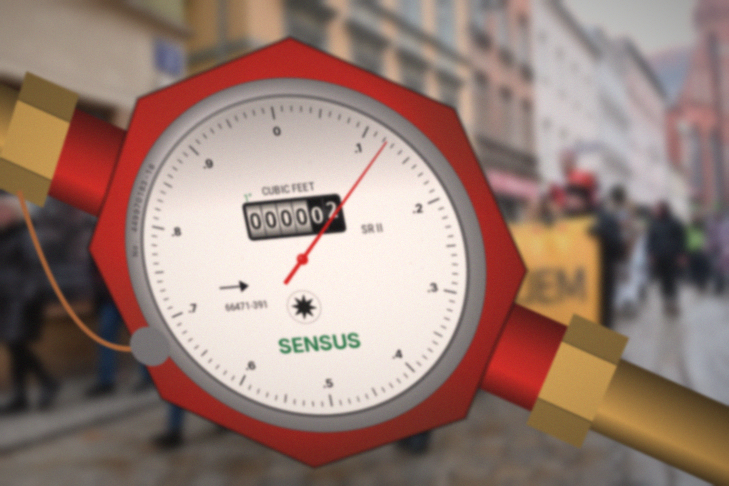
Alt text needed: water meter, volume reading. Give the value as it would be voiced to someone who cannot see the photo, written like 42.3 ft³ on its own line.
2.12 ft³
